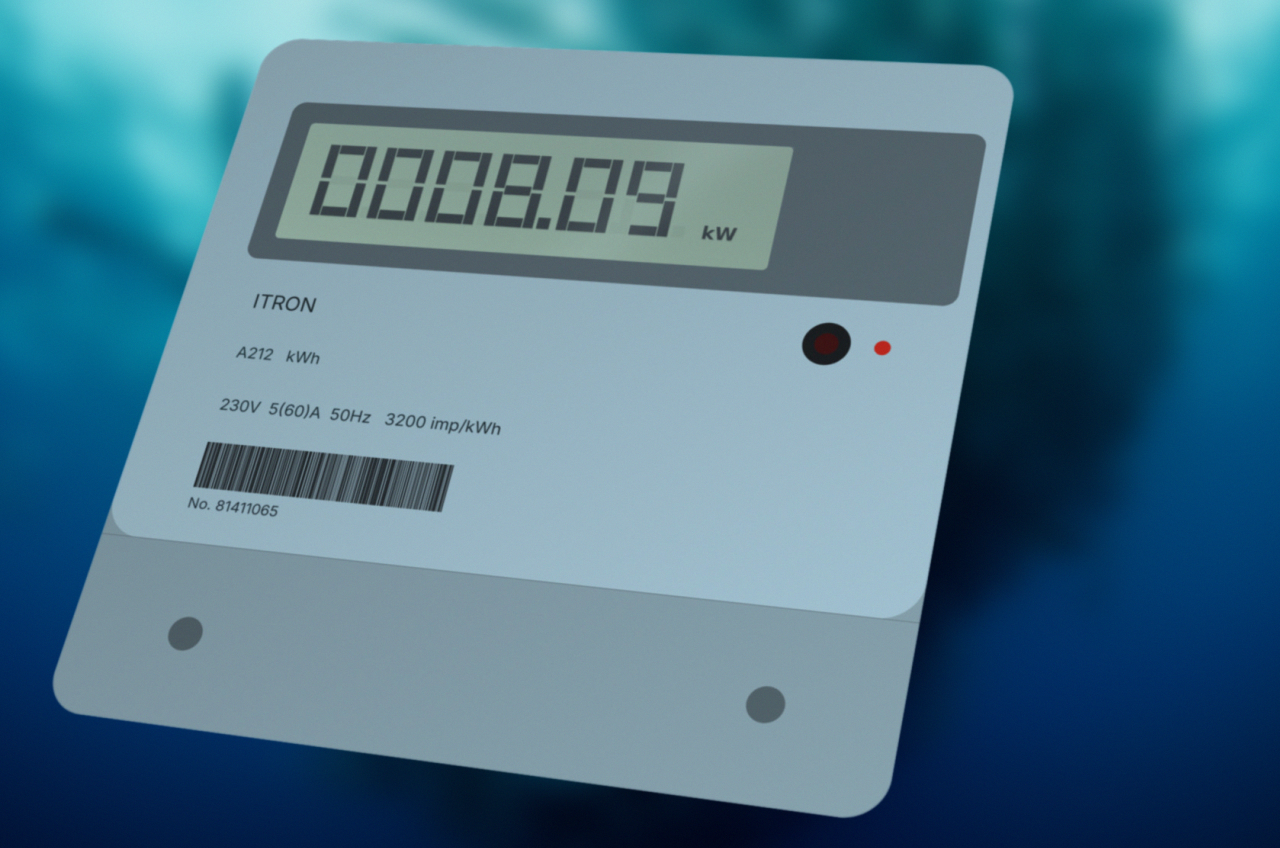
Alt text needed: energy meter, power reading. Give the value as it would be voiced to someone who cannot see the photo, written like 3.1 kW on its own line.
8.09 kW
